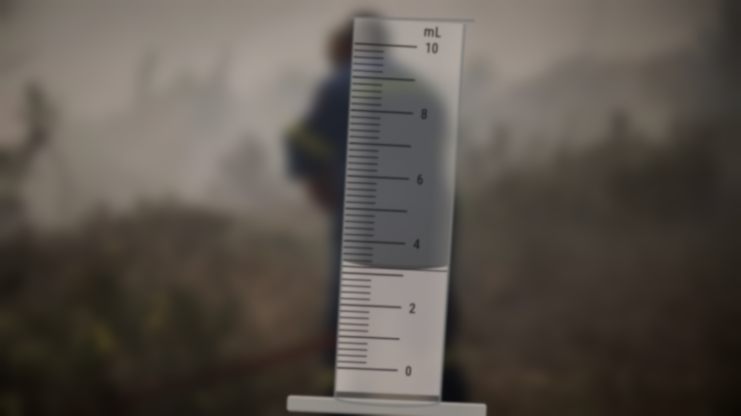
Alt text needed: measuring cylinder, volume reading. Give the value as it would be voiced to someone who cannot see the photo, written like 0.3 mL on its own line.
3.2 mL
